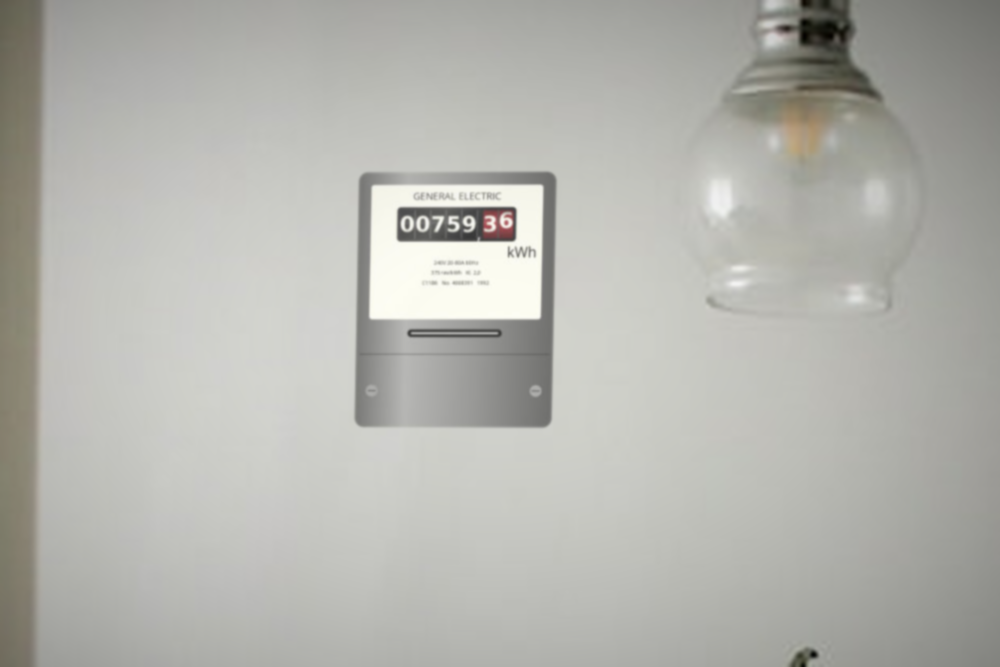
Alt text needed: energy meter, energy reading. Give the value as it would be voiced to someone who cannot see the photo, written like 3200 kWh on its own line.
759.36 kWh
